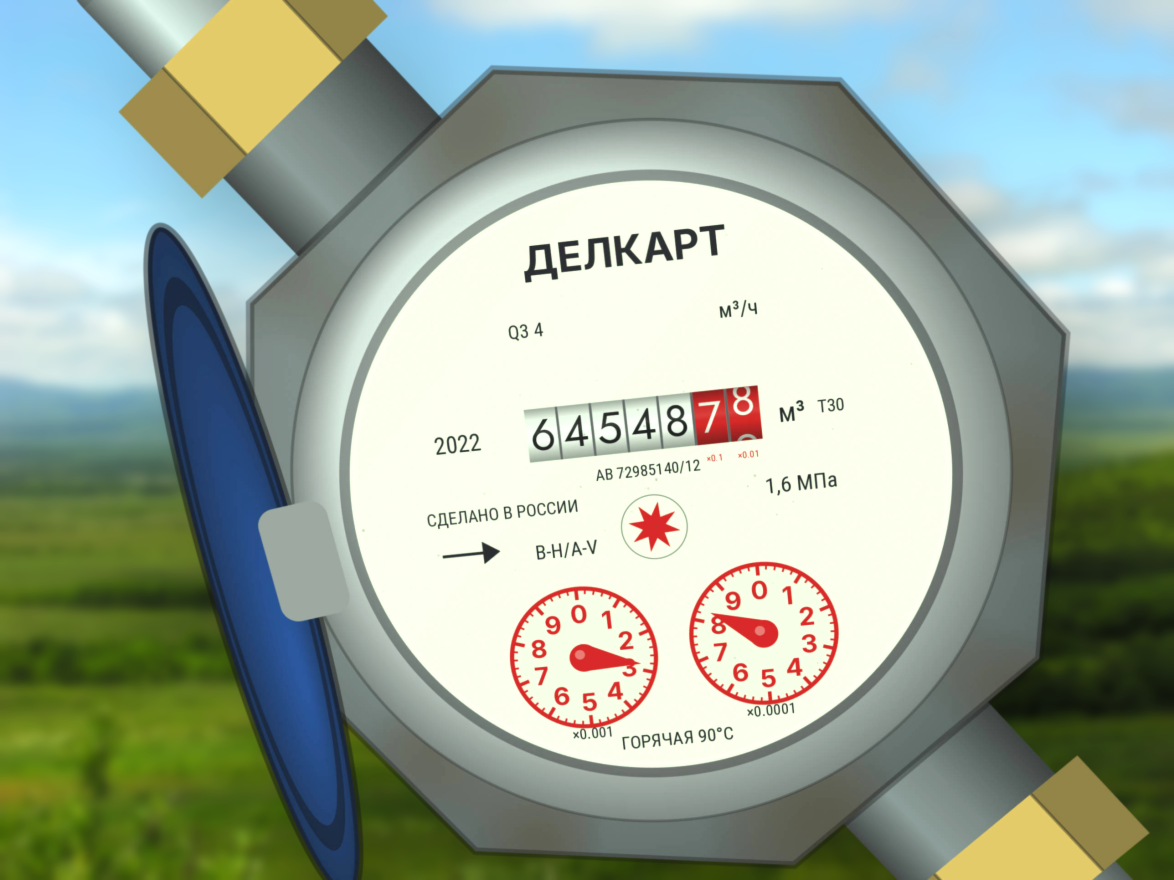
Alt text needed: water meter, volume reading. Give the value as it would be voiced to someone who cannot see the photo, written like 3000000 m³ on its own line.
64548.7828 m³
